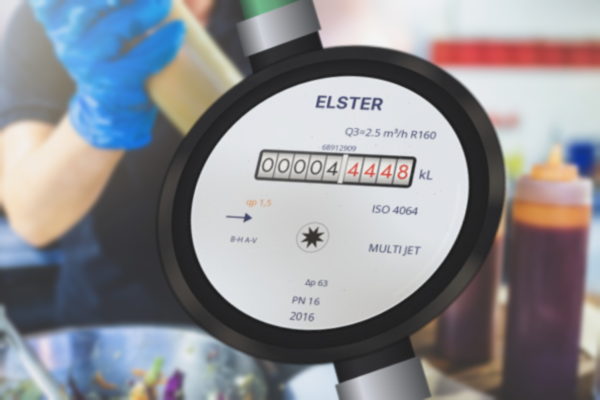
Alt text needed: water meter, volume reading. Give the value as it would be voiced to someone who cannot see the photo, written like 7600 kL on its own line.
4.4448 kL
